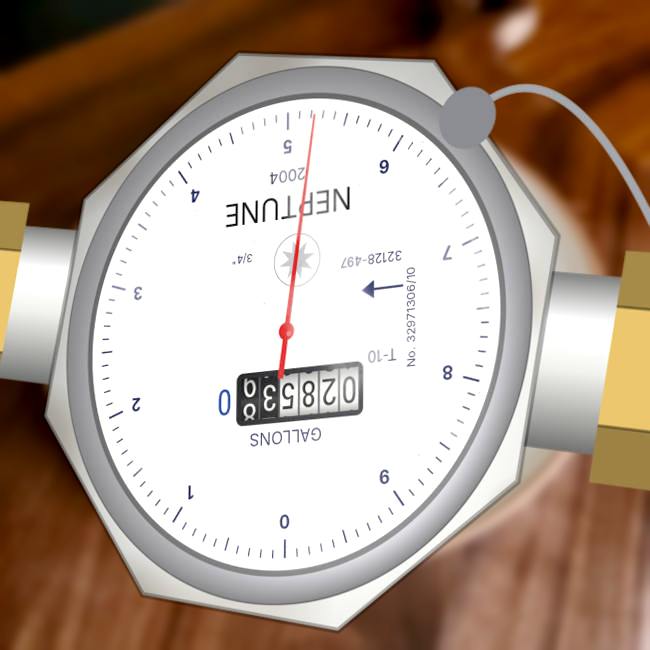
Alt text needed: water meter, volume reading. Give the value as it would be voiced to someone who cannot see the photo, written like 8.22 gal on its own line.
285385.2 gal
